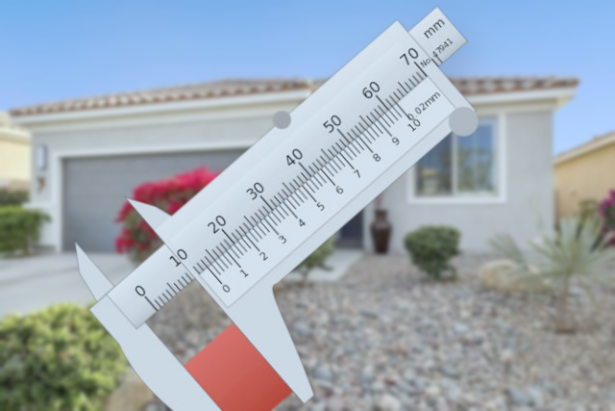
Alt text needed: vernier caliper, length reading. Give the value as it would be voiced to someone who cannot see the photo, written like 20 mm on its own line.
13.0 mm
